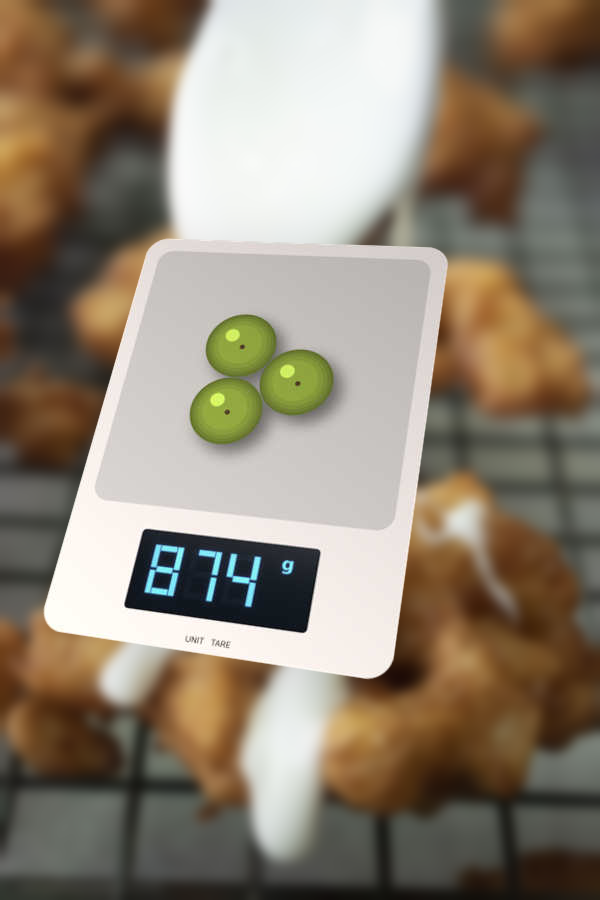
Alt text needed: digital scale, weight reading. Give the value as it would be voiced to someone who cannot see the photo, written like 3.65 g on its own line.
874 g
